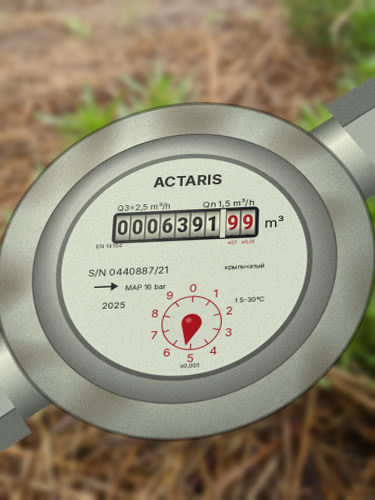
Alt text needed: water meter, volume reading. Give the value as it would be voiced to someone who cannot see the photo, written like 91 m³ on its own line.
6391.995 m³
